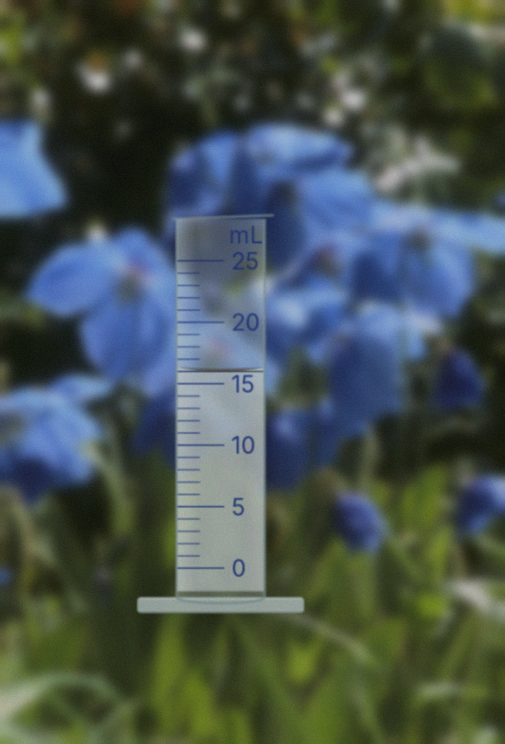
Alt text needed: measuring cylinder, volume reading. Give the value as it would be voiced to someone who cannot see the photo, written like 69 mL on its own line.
16 mL
